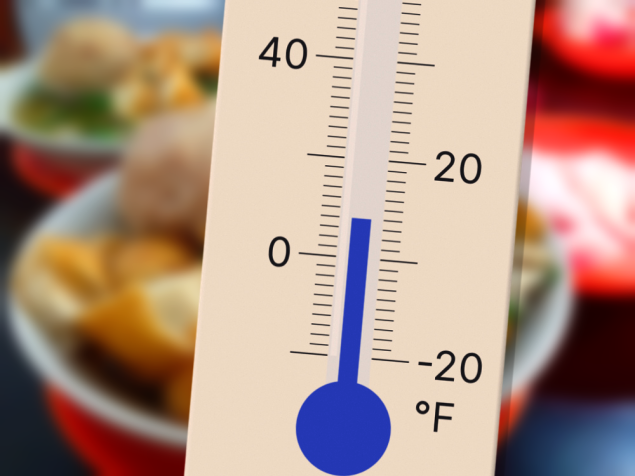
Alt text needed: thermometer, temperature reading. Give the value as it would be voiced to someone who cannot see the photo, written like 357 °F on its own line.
8 °F
